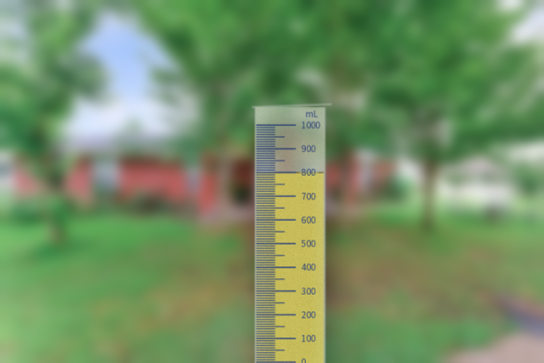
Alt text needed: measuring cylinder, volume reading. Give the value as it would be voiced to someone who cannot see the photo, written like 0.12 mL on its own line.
800 mL
